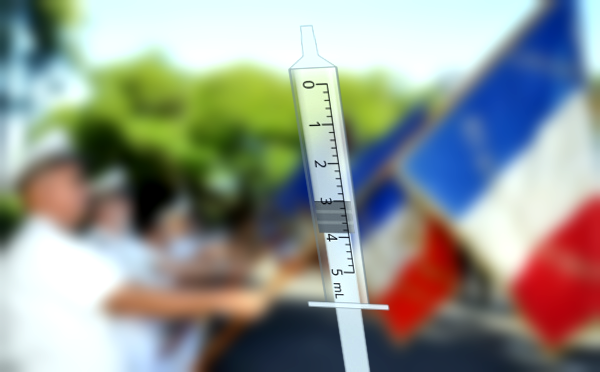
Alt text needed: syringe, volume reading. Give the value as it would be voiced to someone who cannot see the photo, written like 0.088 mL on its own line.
3 mL
